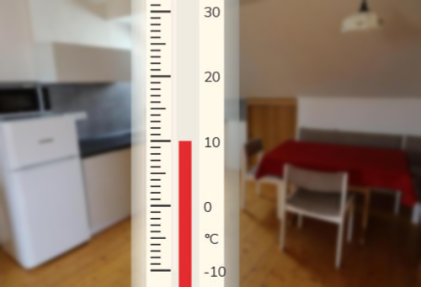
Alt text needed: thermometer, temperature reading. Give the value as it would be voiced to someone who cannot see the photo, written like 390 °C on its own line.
10 °C
